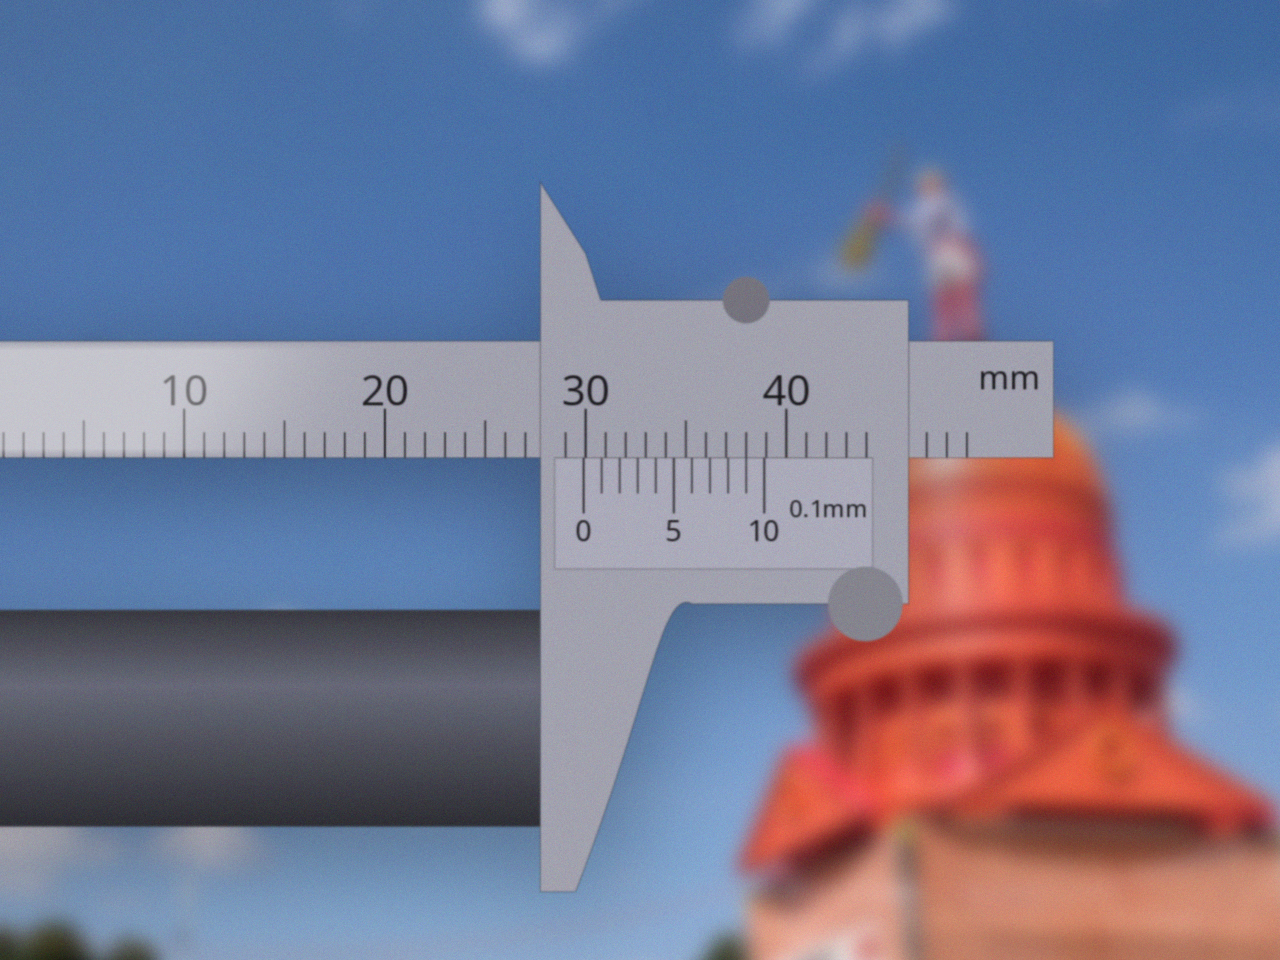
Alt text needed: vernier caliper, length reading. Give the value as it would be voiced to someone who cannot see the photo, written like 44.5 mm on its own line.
29.9 mm
